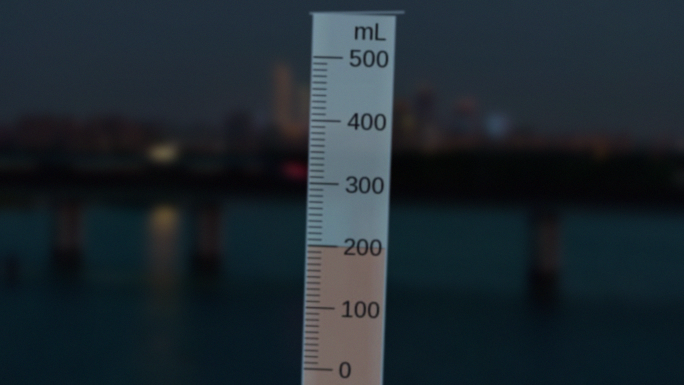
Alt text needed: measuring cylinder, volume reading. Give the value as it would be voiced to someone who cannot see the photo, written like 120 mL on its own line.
200 mL
